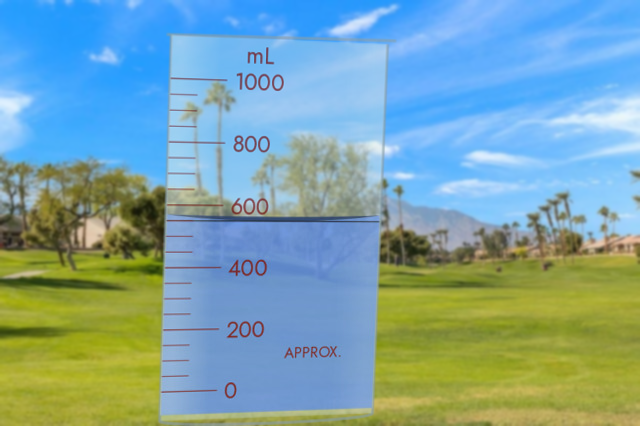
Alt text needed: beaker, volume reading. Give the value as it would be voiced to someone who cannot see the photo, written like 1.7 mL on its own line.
550 mL
